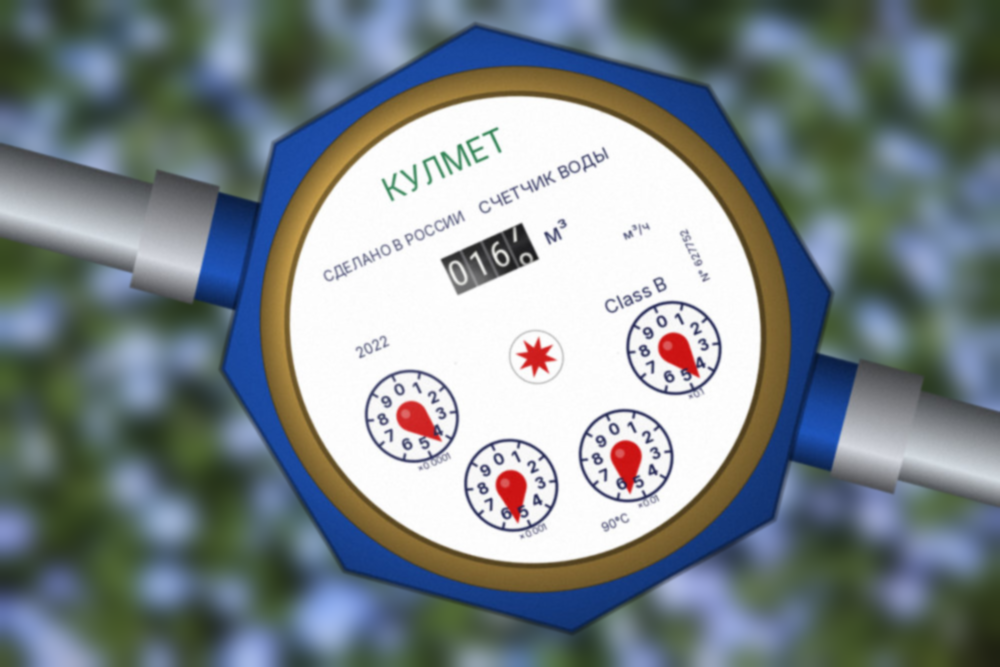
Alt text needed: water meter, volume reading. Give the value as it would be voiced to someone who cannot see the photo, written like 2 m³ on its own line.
167.4554 m³
